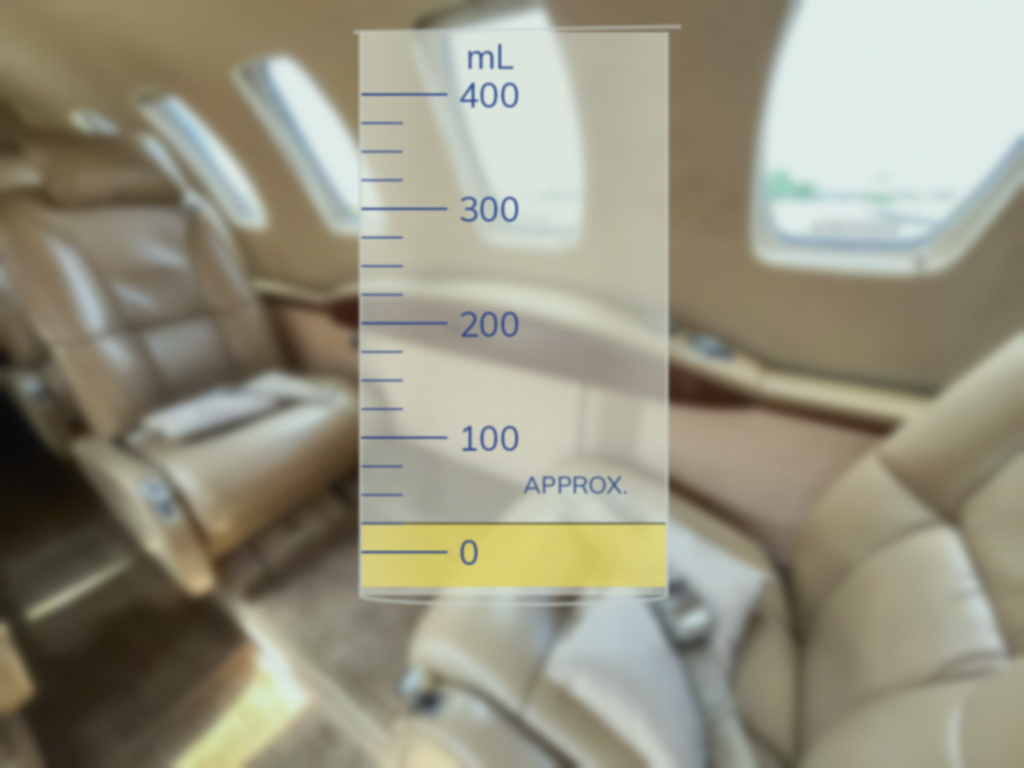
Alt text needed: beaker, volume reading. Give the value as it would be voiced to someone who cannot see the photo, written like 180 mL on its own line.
25 mL
